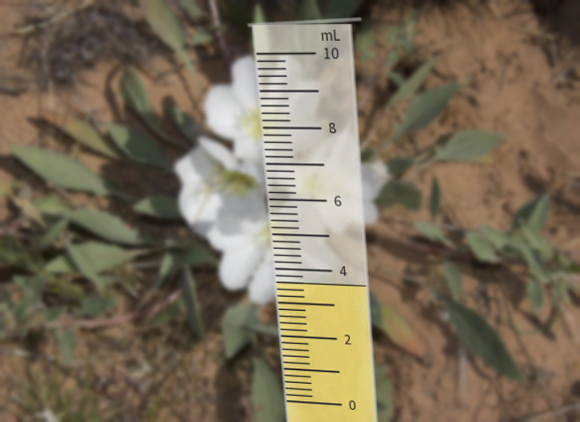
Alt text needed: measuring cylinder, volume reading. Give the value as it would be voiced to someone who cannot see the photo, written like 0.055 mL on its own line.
3.6 mL
